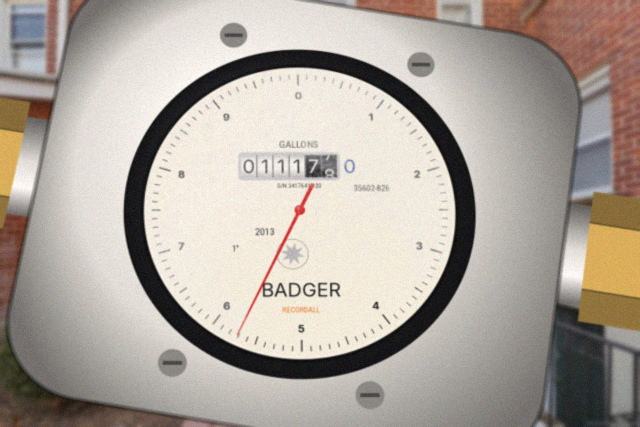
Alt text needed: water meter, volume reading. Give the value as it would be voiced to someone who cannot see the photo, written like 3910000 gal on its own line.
111775.7 gal
